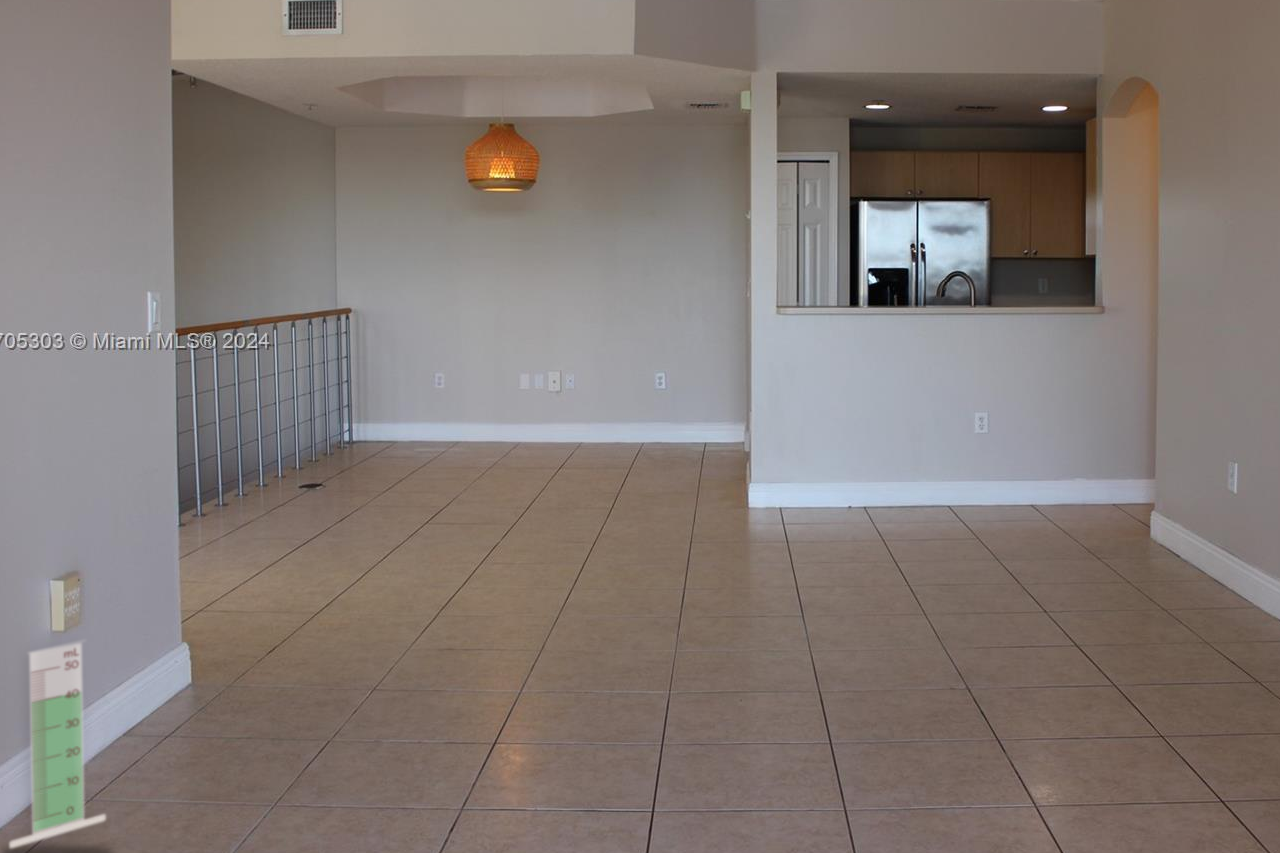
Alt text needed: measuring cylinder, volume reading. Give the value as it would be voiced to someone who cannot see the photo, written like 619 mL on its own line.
40 mL
